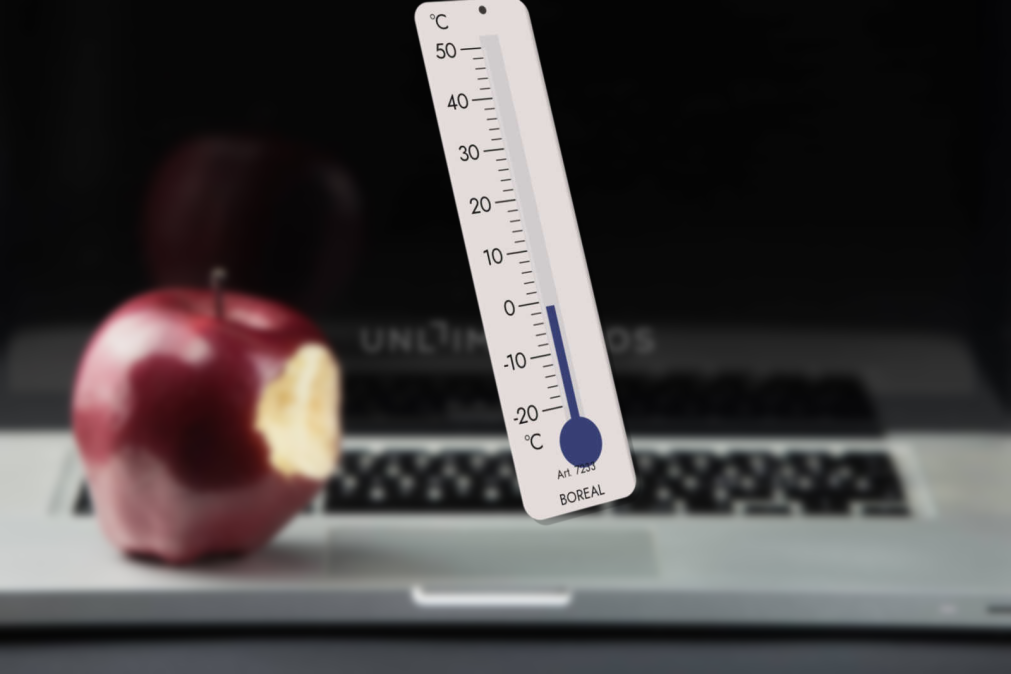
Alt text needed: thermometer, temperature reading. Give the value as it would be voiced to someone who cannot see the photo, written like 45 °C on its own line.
-1 °C
